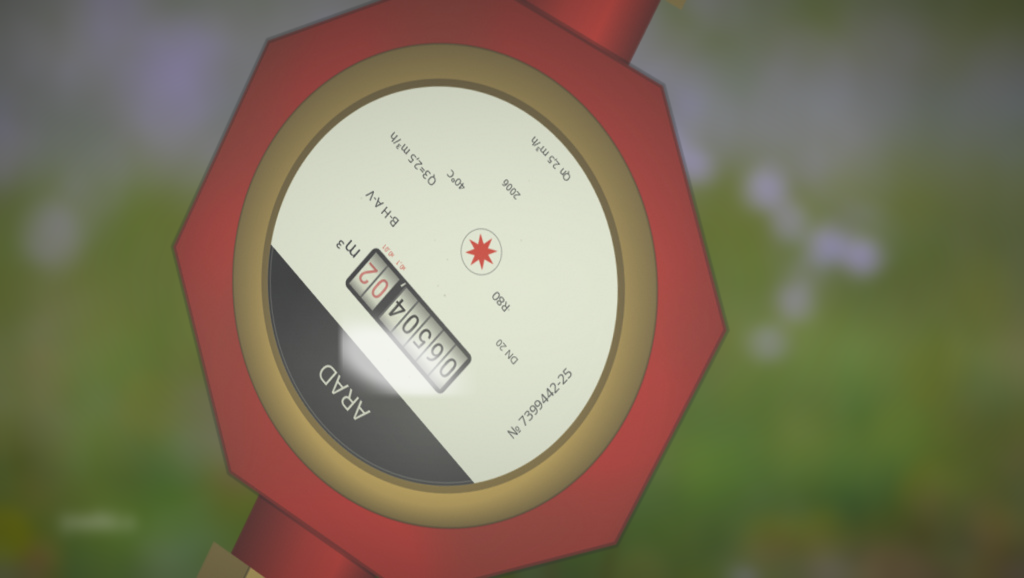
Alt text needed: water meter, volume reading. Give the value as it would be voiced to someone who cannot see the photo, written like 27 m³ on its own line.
6504.02 m³
